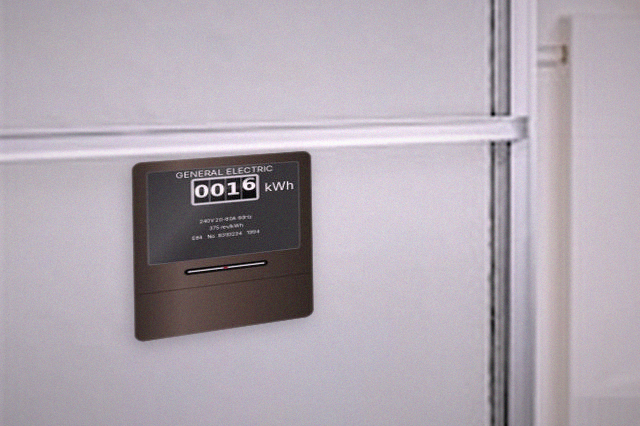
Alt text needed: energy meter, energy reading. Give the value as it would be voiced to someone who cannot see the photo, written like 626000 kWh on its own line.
16 kWh
